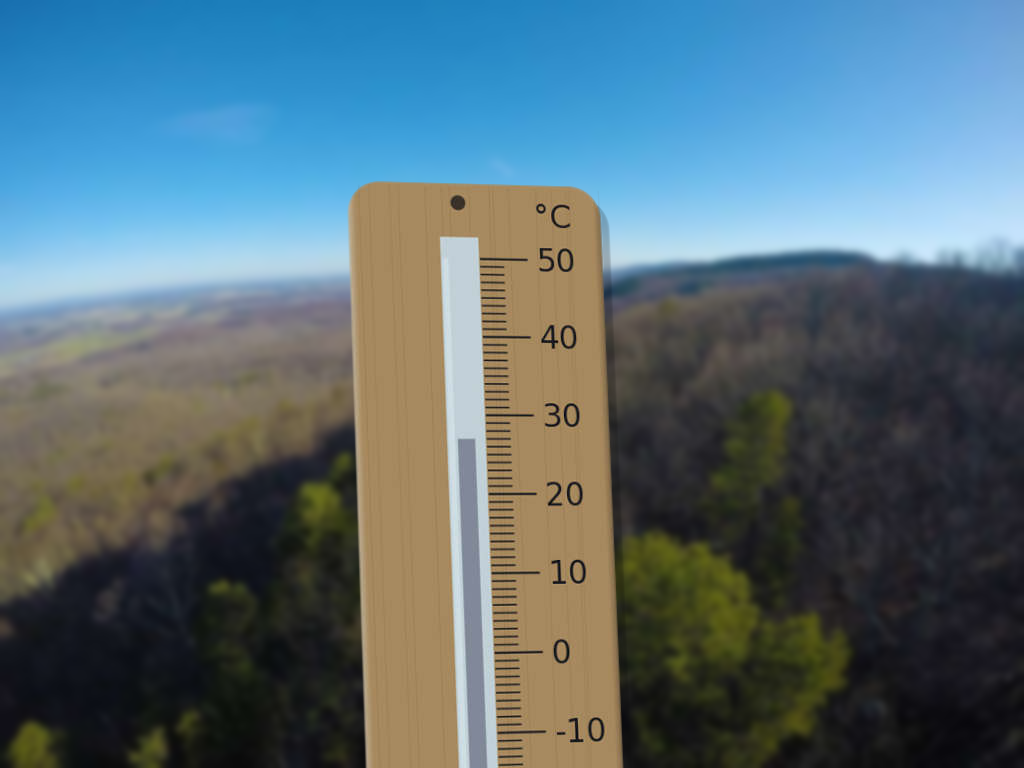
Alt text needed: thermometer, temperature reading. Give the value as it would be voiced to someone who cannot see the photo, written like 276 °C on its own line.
27 °C
